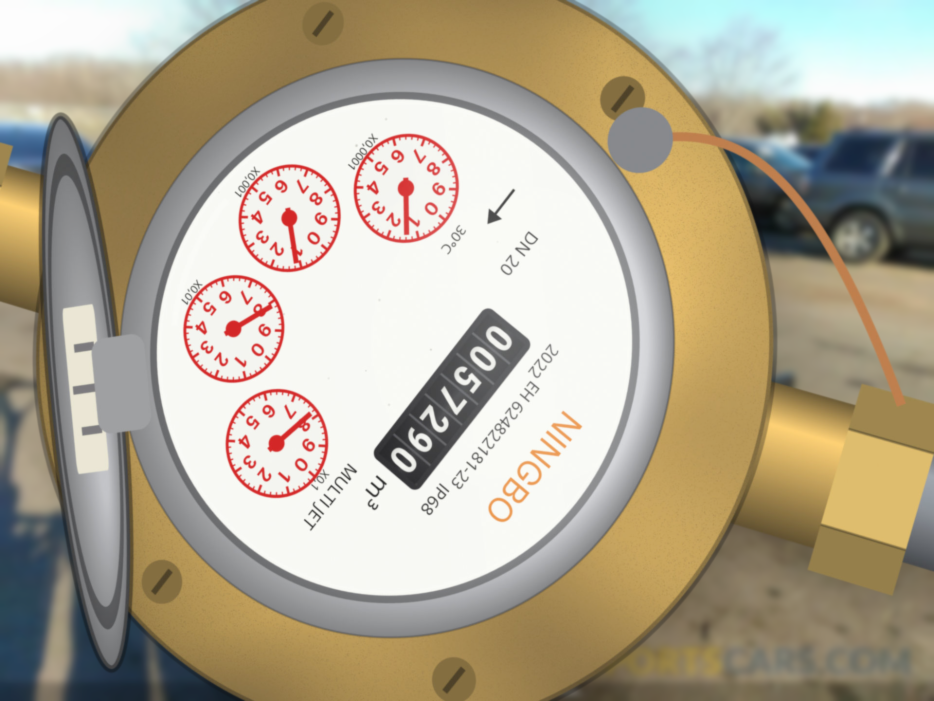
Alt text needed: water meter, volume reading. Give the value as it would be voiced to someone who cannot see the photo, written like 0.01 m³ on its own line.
57290.7811 m³
